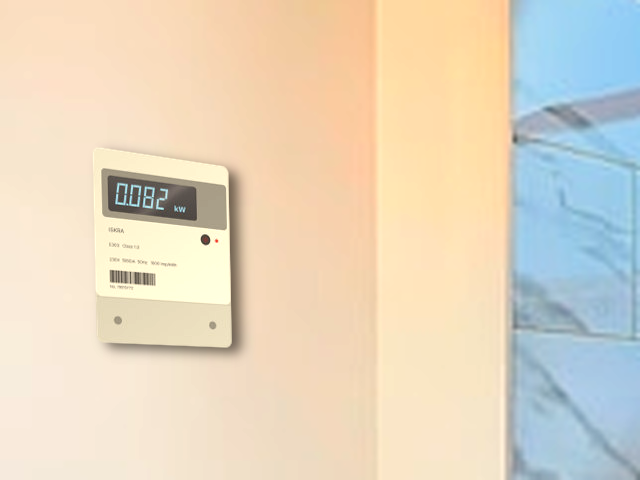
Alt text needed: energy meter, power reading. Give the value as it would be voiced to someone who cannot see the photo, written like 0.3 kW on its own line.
0.082 kW
